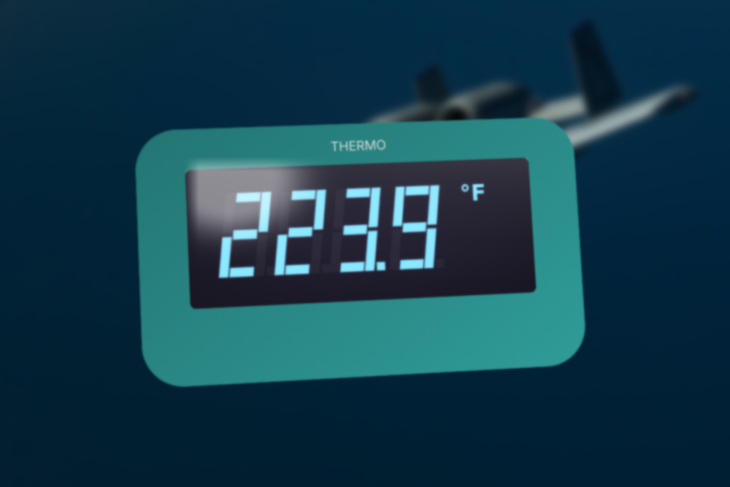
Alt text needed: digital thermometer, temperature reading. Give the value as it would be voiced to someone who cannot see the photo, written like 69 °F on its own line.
223.9 °F
